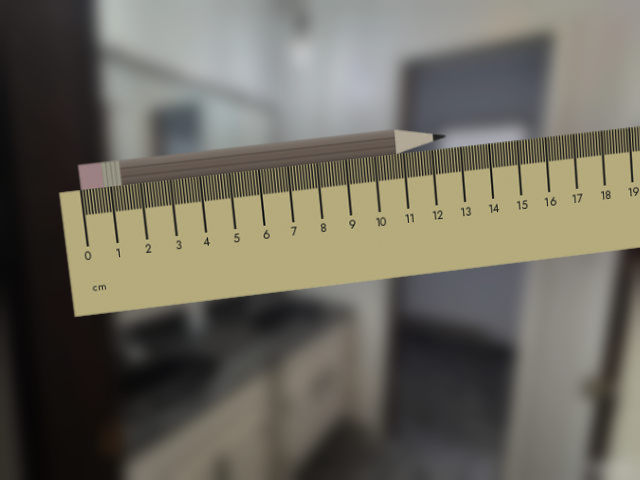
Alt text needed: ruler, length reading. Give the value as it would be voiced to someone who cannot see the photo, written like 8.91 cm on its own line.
12.5 cm
